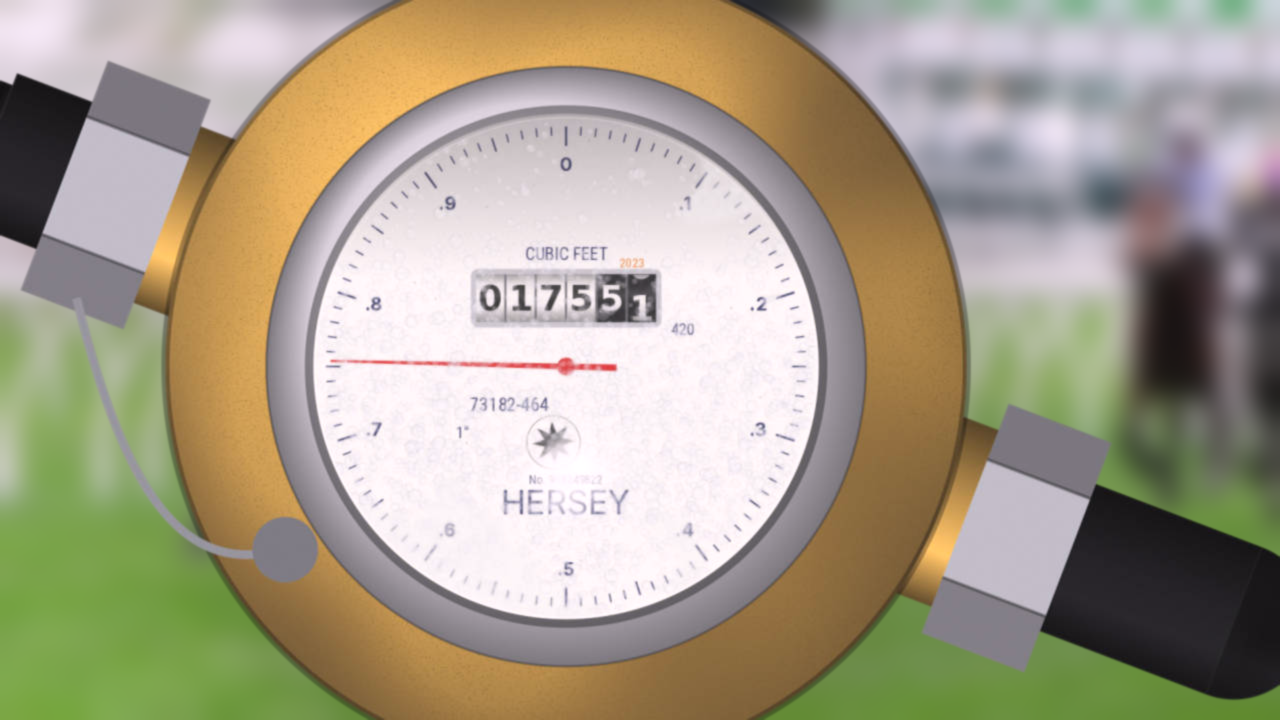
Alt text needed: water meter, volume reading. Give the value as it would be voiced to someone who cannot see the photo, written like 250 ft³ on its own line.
17550.75 ft³
